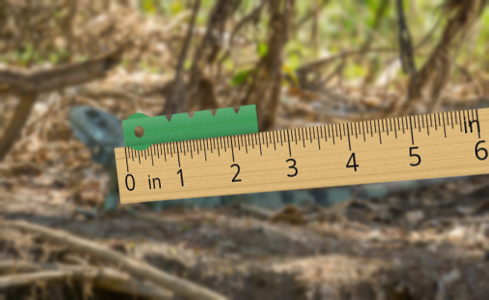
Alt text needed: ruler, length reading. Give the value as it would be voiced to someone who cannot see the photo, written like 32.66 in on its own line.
2.5 in
